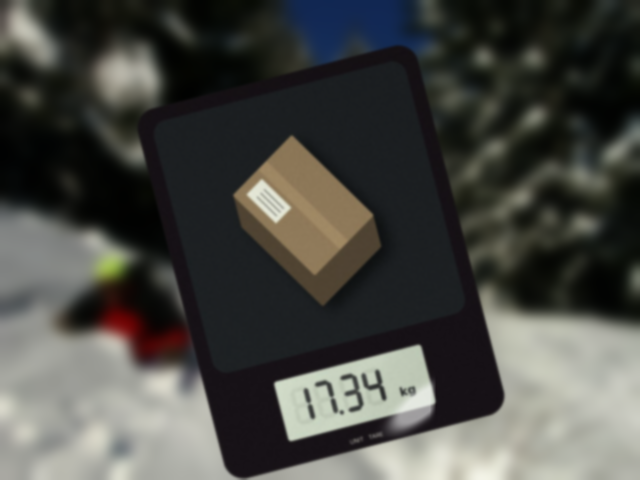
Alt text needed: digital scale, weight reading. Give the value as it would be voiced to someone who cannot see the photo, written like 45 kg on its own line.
17.34 kg
